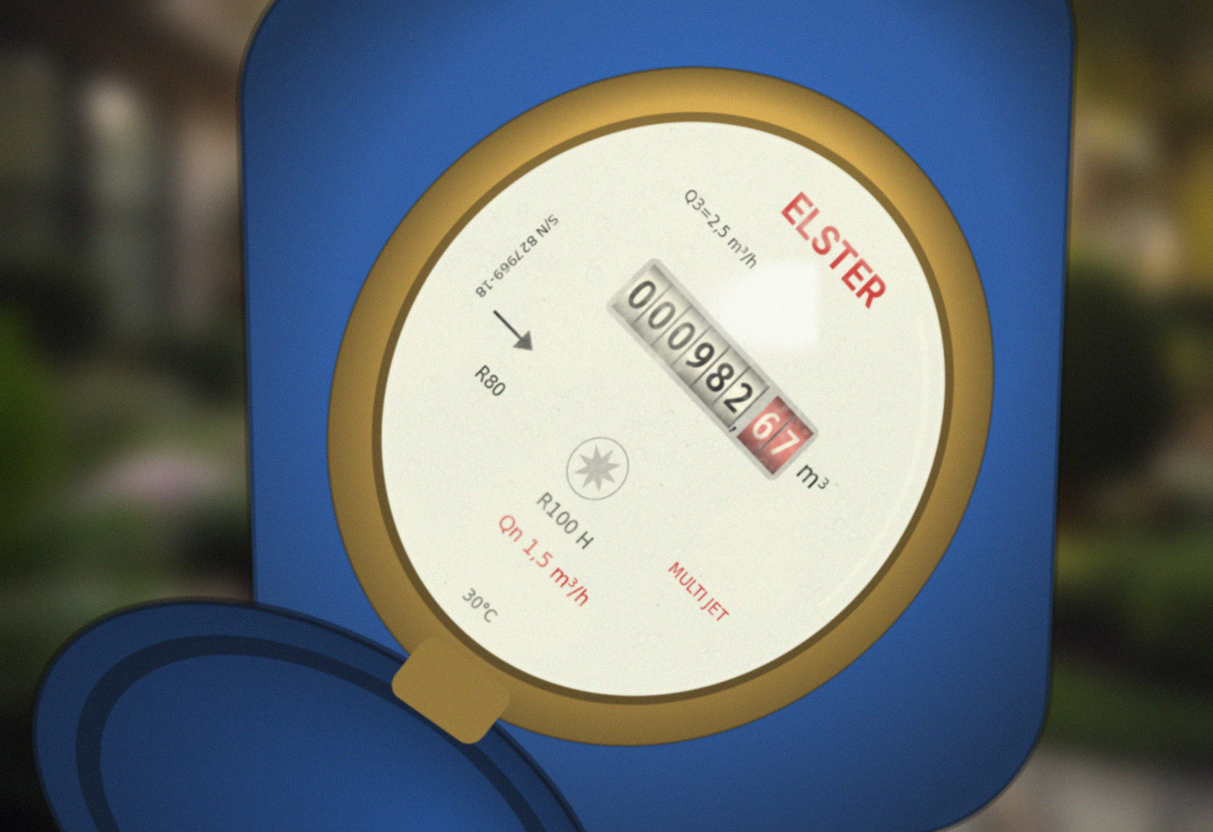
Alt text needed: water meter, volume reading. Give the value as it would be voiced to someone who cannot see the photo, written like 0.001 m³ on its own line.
982.67 m³
